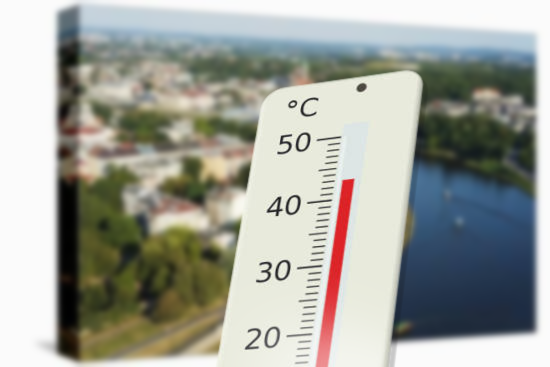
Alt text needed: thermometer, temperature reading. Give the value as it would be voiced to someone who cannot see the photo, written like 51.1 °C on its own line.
43 °C
